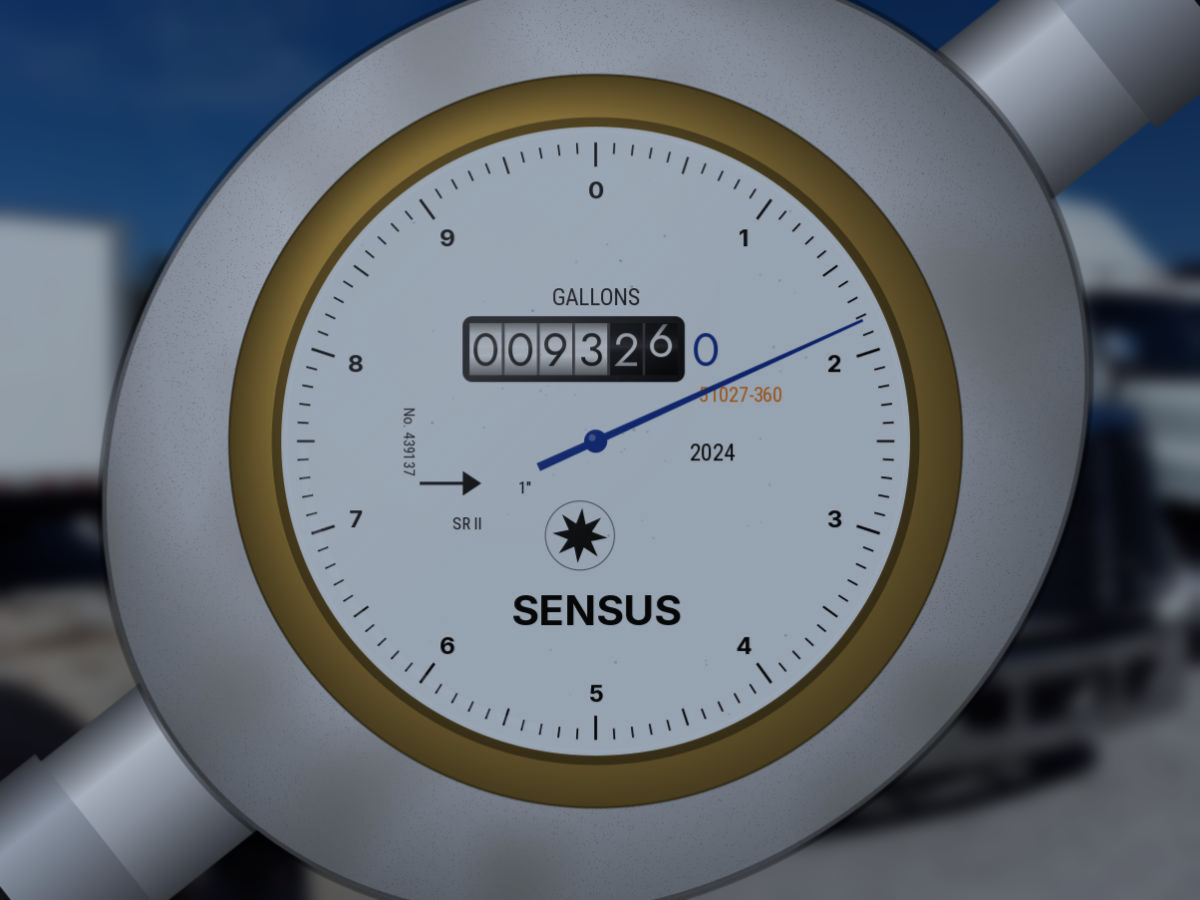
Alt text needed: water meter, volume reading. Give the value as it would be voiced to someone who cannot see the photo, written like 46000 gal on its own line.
93261.8 gal
